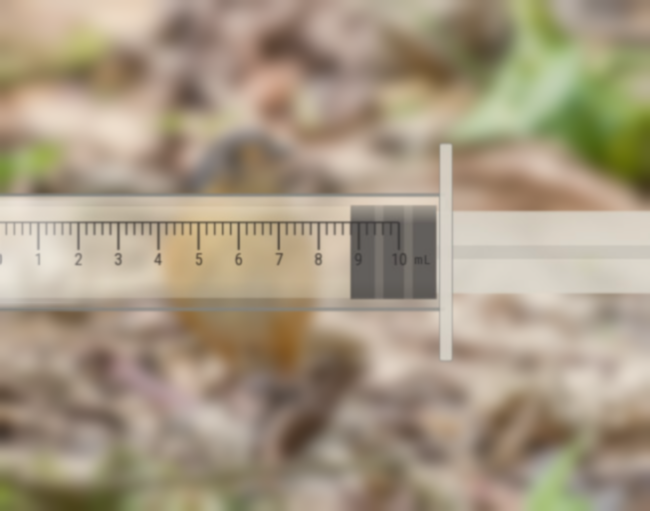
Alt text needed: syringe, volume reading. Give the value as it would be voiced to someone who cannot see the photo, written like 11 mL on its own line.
8.8 mL
